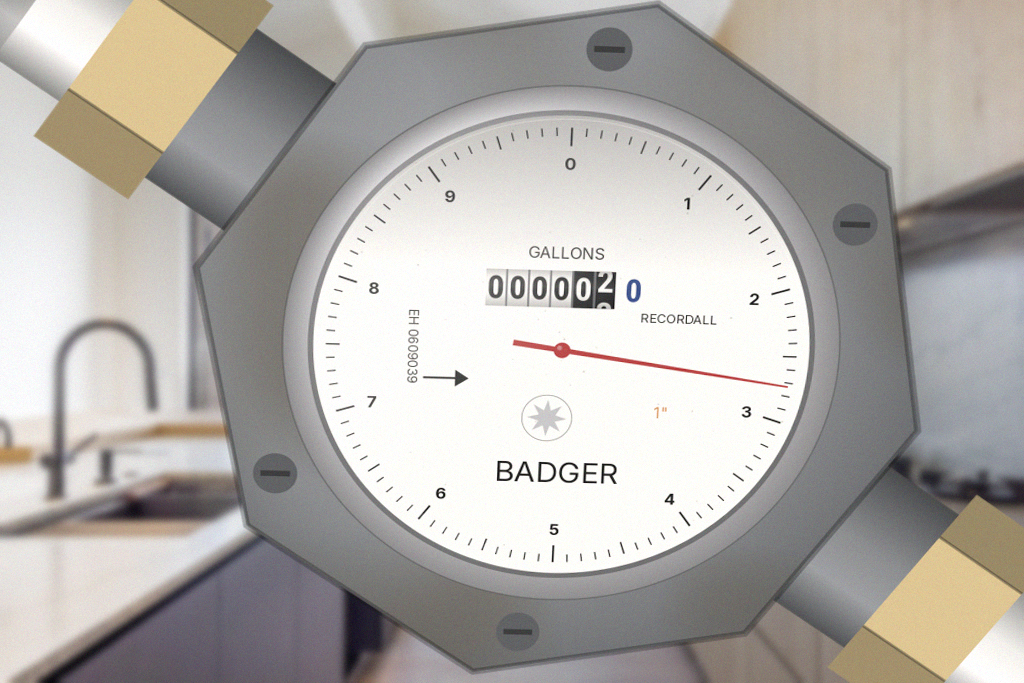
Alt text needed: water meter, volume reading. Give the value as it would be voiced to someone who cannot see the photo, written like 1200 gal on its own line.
22.7 gal
